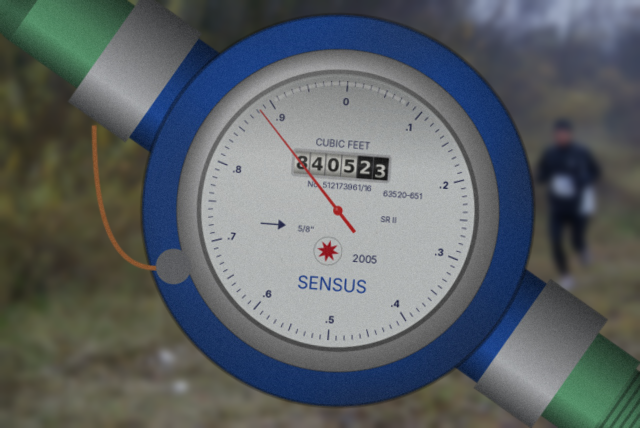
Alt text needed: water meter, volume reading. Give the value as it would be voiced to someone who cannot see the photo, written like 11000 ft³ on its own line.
840522.88 ft³
